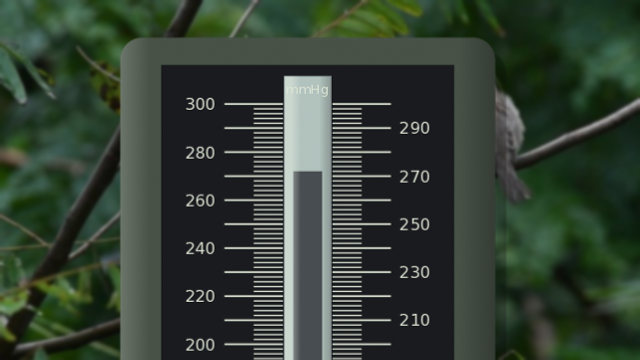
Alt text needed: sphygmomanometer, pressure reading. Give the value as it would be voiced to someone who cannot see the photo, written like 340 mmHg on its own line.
272 mmHg
